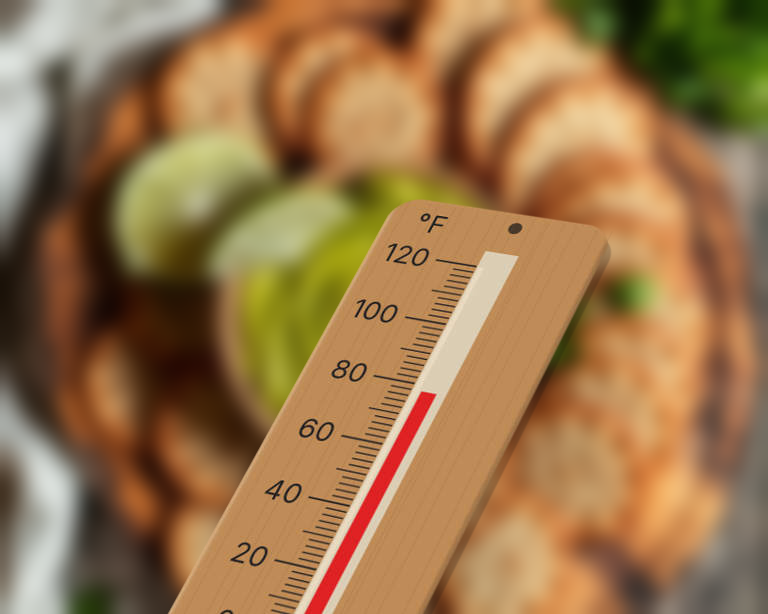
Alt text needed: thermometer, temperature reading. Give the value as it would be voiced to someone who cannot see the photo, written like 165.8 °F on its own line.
78 °F
